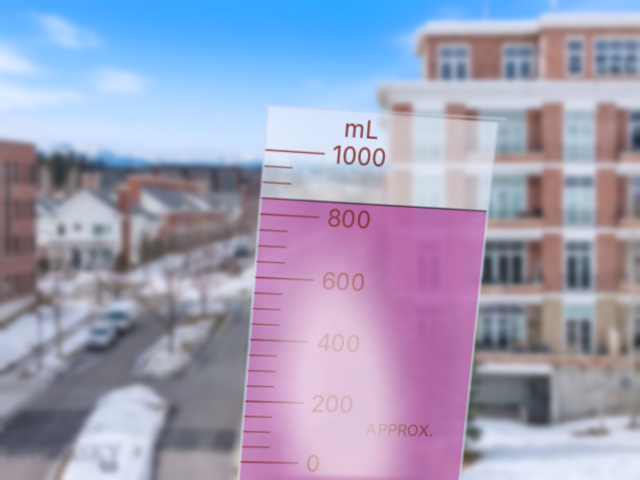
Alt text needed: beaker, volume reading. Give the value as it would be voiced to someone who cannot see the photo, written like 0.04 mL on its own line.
850 mL
